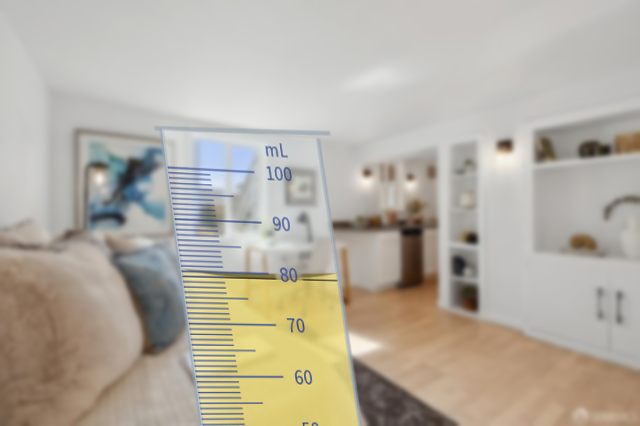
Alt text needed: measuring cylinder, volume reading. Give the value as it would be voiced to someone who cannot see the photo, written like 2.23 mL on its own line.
79 mL
